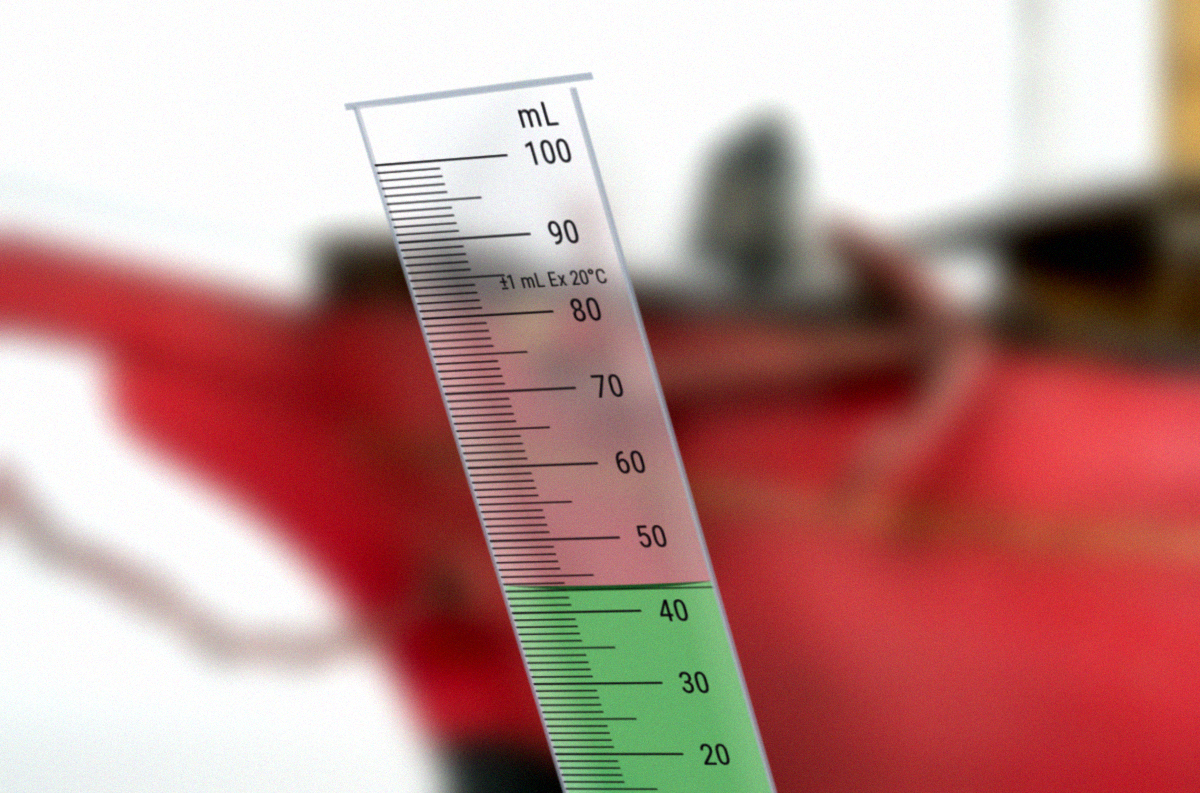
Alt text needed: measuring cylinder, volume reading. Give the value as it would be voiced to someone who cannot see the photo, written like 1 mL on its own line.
43 mL
